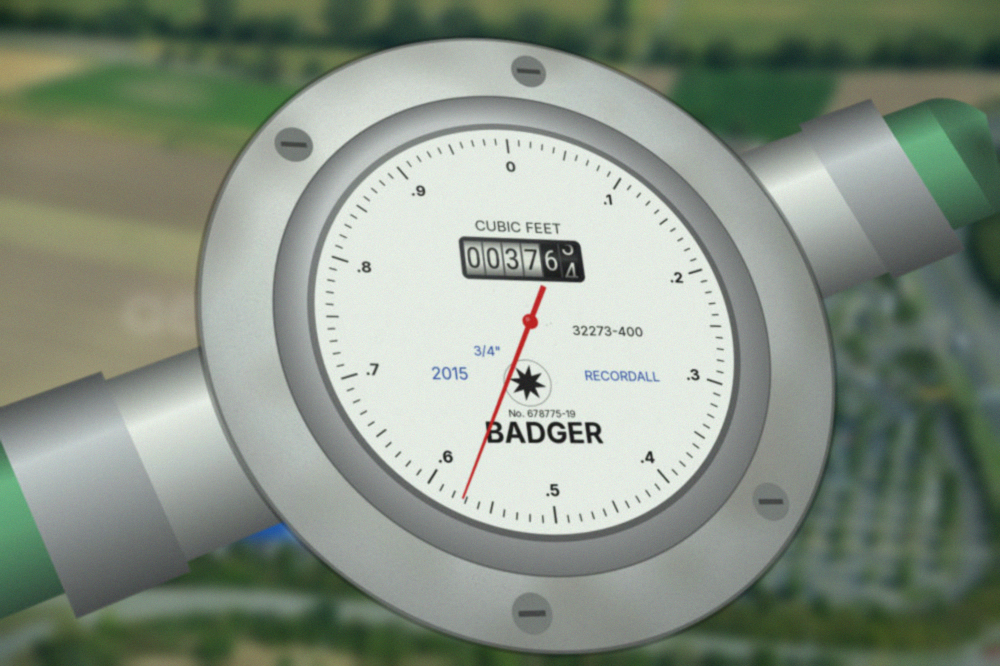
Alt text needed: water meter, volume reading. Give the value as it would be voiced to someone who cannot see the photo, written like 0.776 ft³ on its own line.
3763.57 ft³
